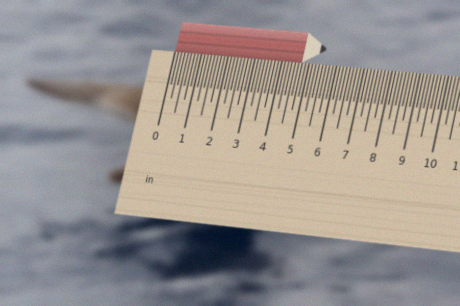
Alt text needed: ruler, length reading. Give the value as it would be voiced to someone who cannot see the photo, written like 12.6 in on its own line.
5.5 in
